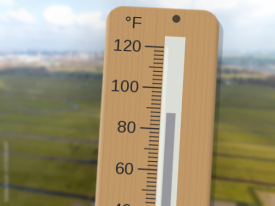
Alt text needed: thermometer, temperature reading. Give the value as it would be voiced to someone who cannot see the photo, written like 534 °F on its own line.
88 °F
